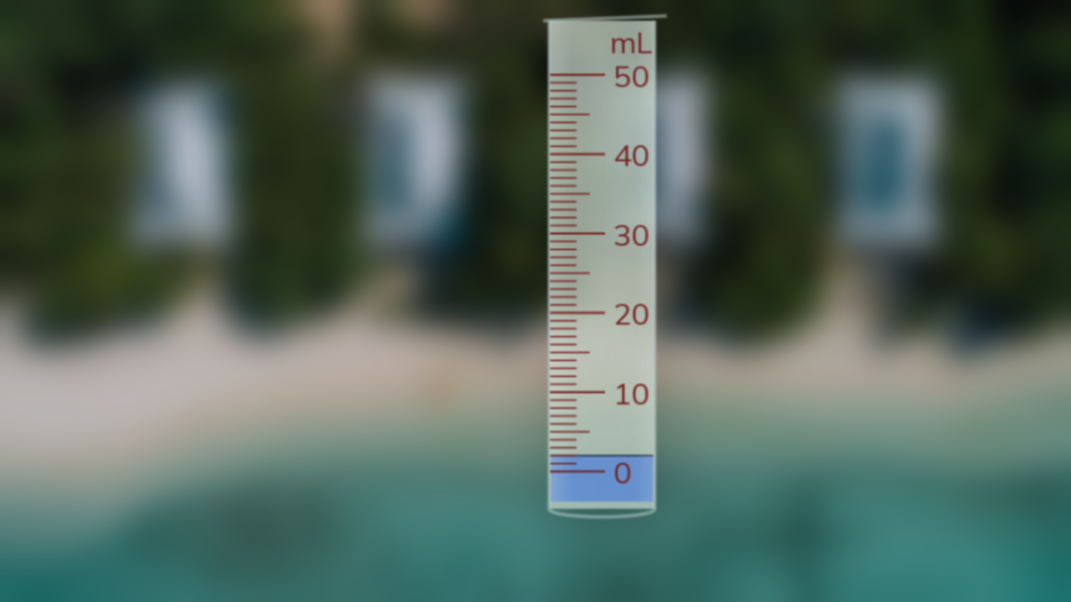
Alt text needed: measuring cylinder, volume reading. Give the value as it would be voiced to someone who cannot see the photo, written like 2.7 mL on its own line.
2 mL
